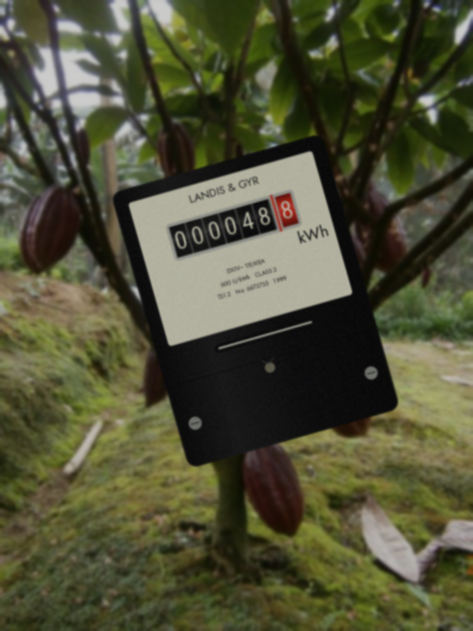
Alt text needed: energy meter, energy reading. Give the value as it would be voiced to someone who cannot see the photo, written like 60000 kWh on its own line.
48.8 kWh
